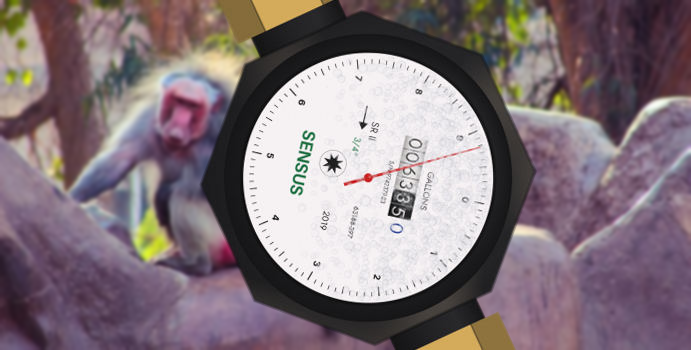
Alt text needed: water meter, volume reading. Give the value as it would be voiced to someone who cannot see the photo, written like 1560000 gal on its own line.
63349.2 gal
